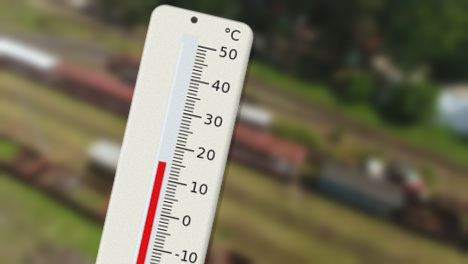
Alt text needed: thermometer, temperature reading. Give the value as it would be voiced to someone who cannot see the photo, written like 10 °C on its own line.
15 °C
